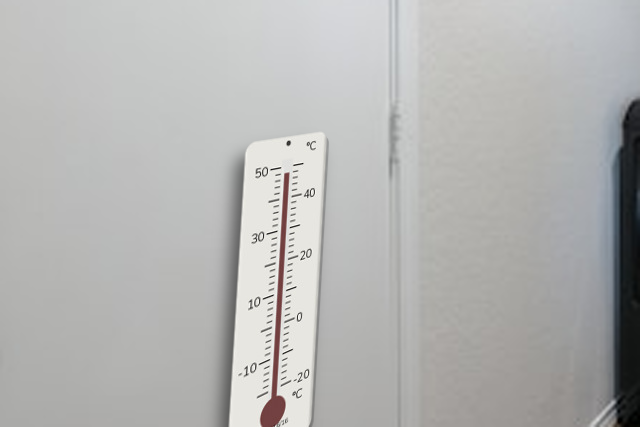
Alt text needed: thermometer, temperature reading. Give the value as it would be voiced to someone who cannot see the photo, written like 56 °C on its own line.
48 °C
